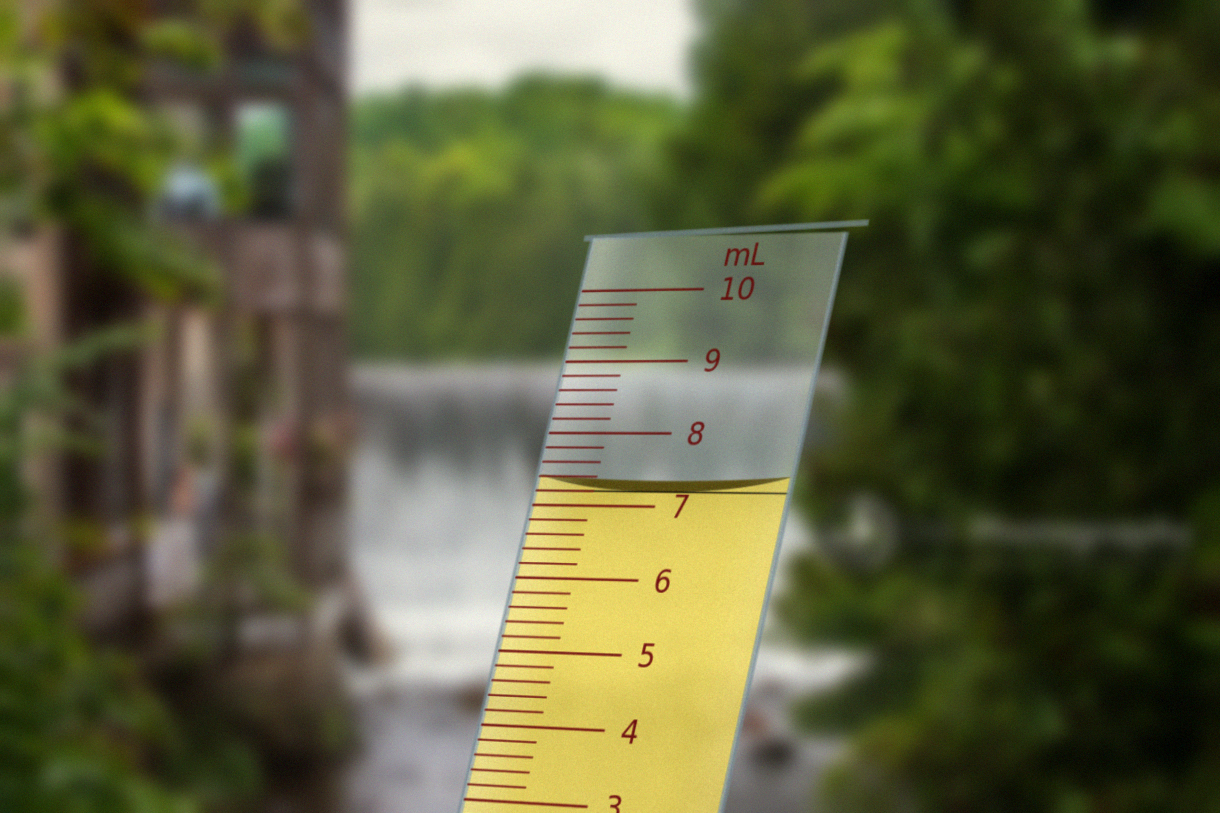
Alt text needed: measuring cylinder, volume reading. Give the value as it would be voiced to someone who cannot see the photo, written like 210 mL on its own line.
7.2 mL
